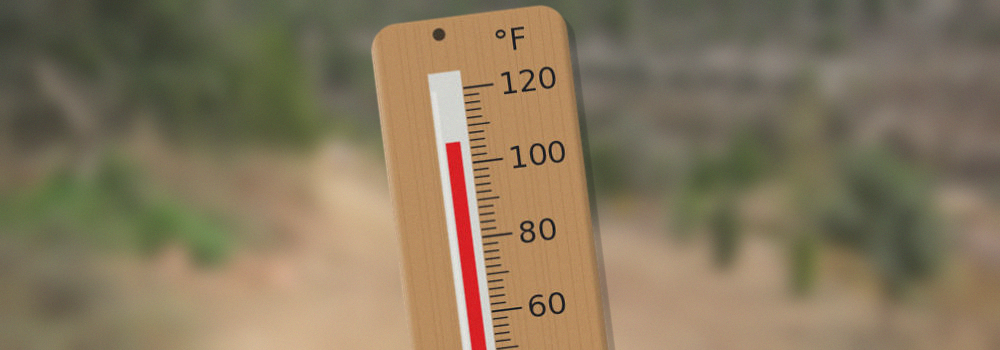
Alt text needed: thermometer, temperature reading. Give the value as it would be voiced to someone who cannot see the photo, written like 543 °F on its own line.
106 °F
